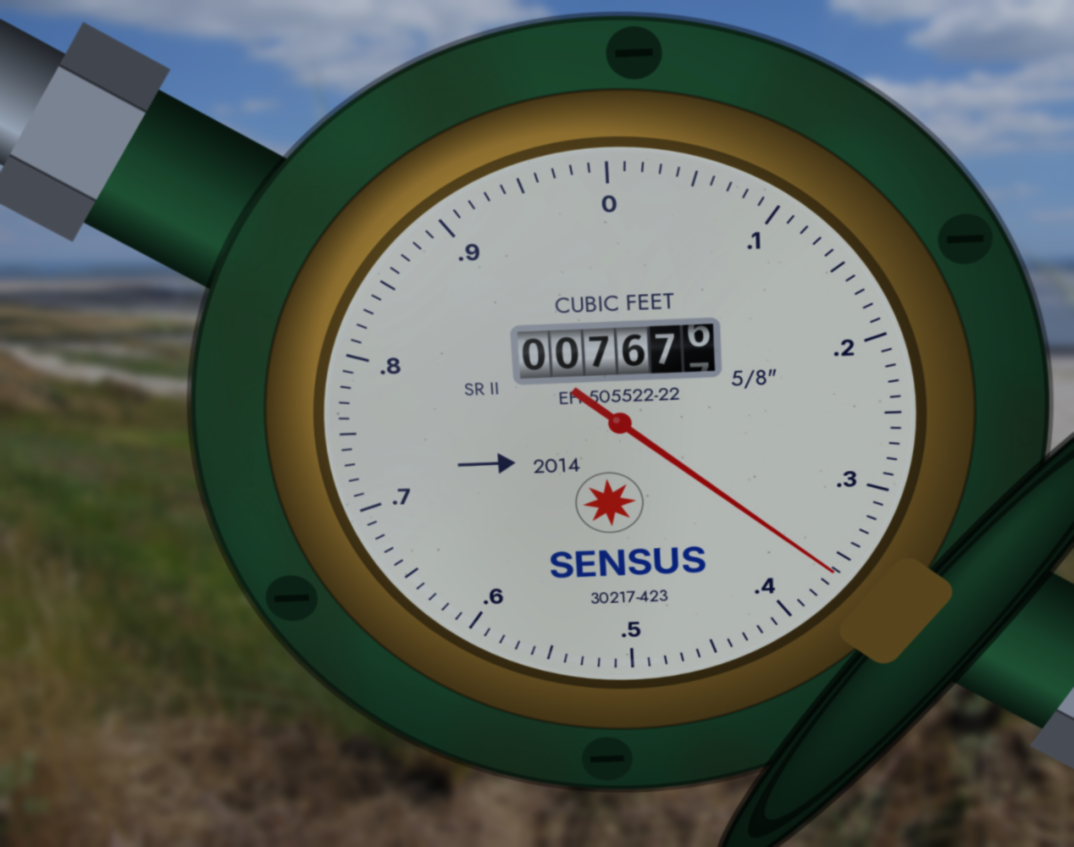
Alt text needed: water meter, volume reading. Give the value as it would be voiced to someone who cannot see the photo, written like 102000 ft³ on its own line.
7676.36 ft³
